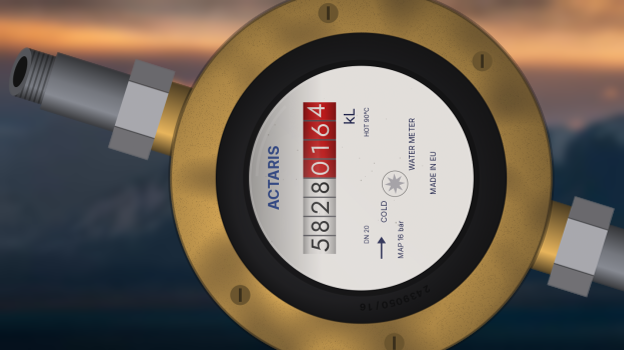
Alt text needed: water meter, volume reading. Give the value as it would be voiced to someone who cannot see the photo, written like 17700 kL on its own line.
5828.0164 kL
